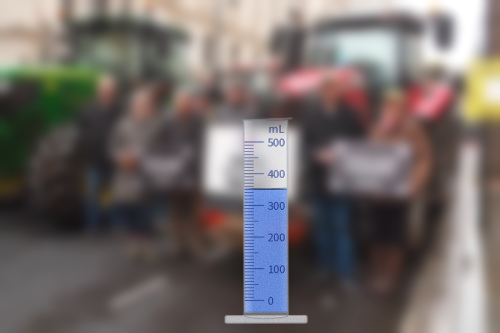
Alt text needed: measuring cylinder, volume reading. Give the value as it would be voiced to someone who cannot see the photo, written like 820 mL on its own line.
350 mL
